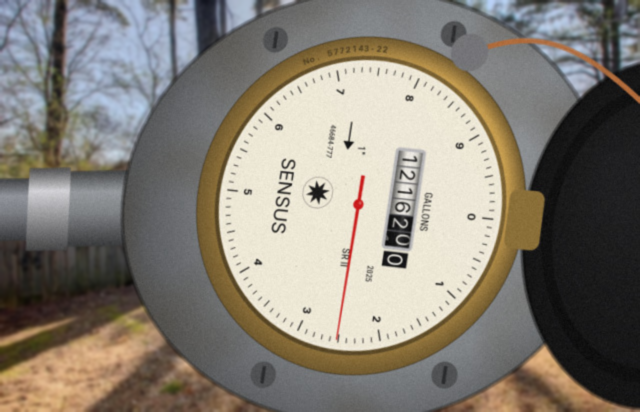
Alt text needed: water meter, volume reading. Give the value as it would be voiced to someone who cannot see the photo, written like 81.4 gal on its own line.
1216202.5 gal
